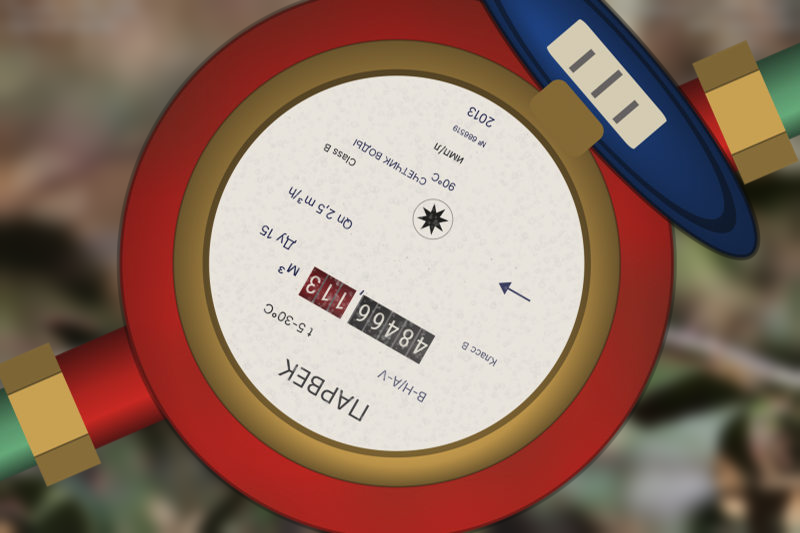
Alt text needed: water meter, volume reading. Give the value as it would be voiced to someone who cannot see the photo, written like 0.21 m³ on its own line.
48466.113 m³
